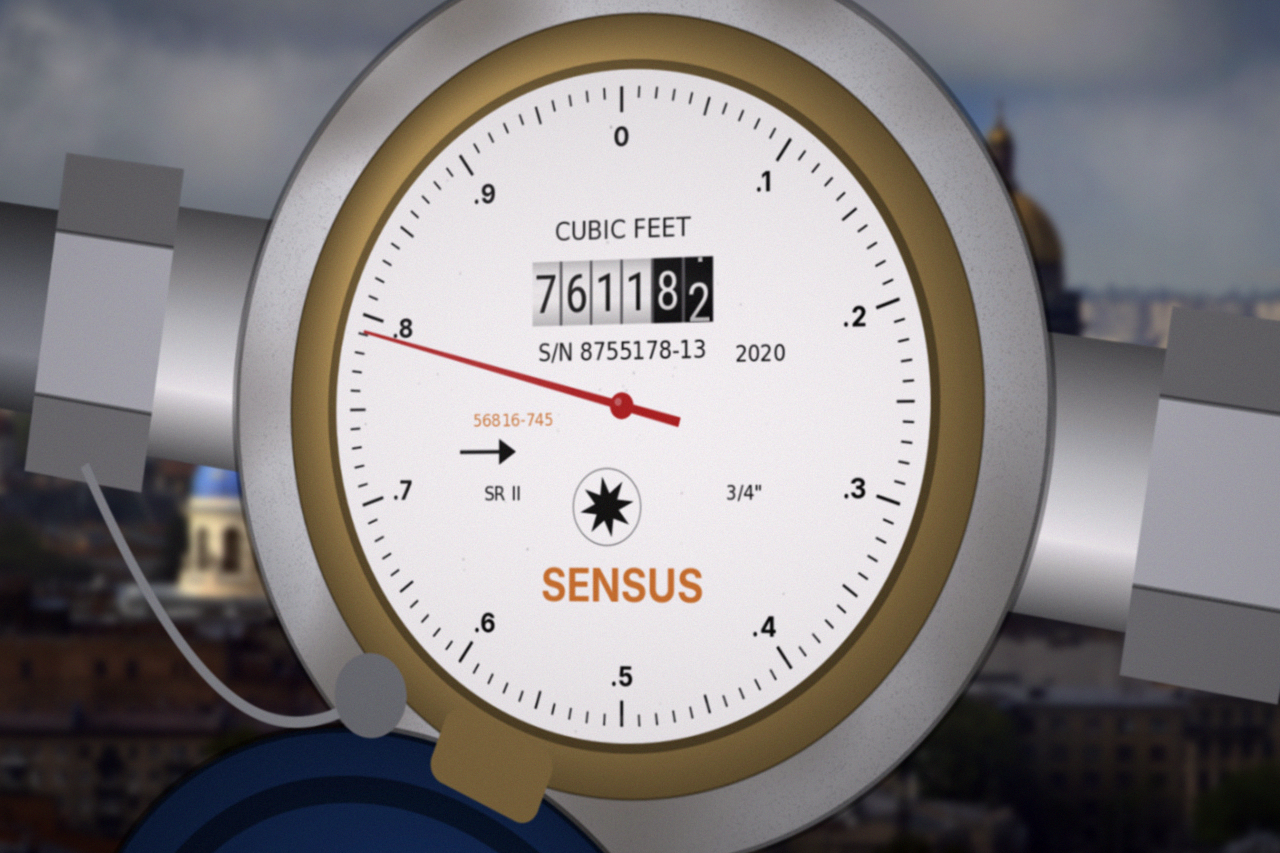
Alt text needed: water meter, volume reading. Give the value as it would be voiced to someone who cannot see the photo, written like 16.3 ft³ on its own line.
761181.79 ft³
